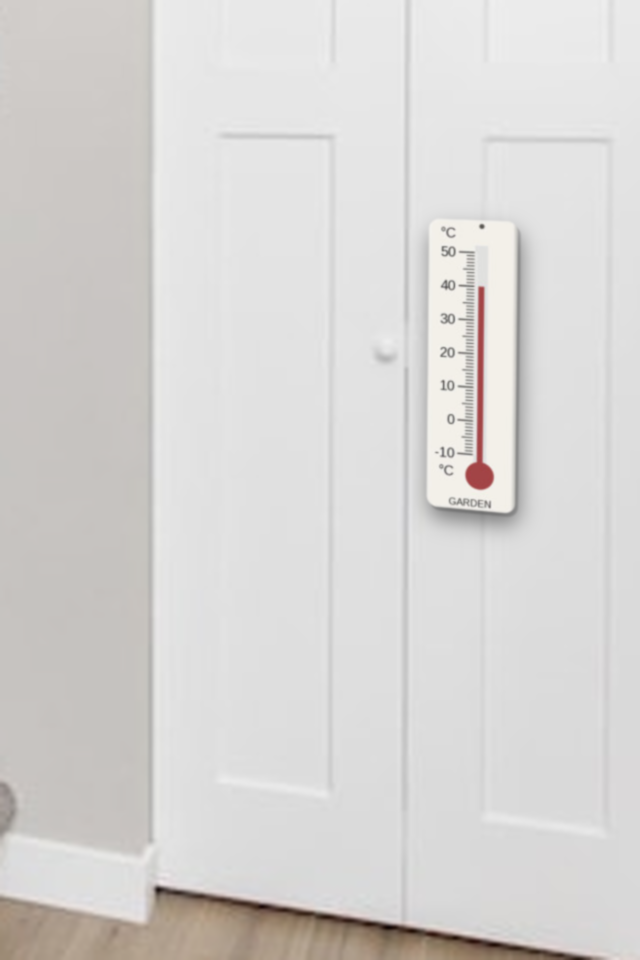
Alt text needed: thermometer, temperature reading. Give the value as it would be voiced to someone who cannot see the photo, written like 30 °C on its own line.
40 °C
